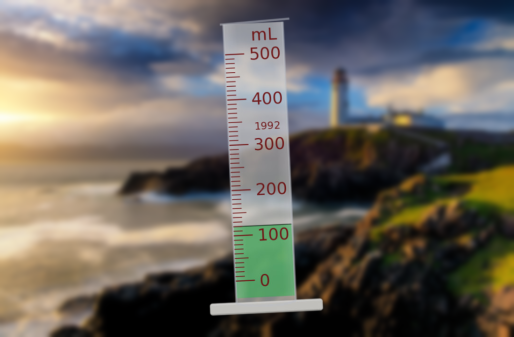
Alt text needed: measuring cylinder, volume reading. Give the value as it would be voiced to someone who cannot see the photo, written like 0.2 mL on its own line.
120 mL
